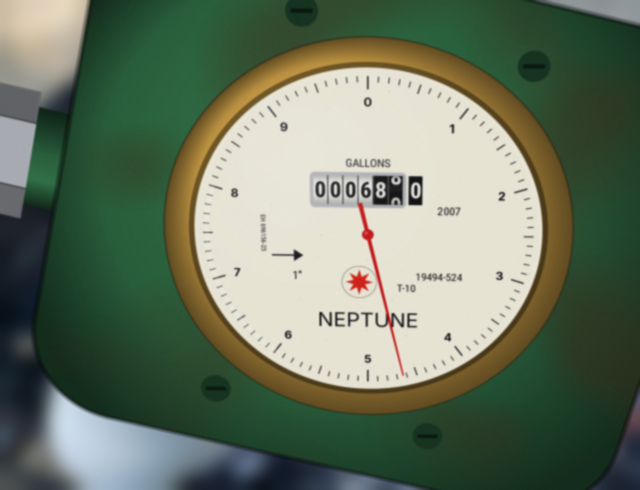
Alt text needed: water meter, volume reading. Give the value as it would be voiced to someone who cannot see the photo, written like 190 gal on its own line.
6884.6 gal
